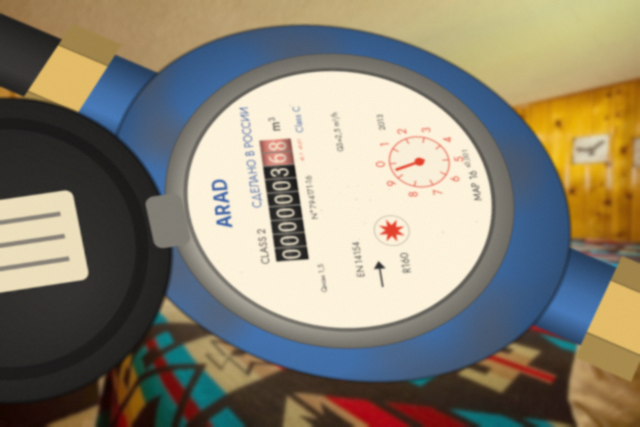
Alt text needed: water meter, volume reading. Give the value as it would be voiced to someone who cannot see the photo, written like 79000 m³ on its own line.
3.679 m³
